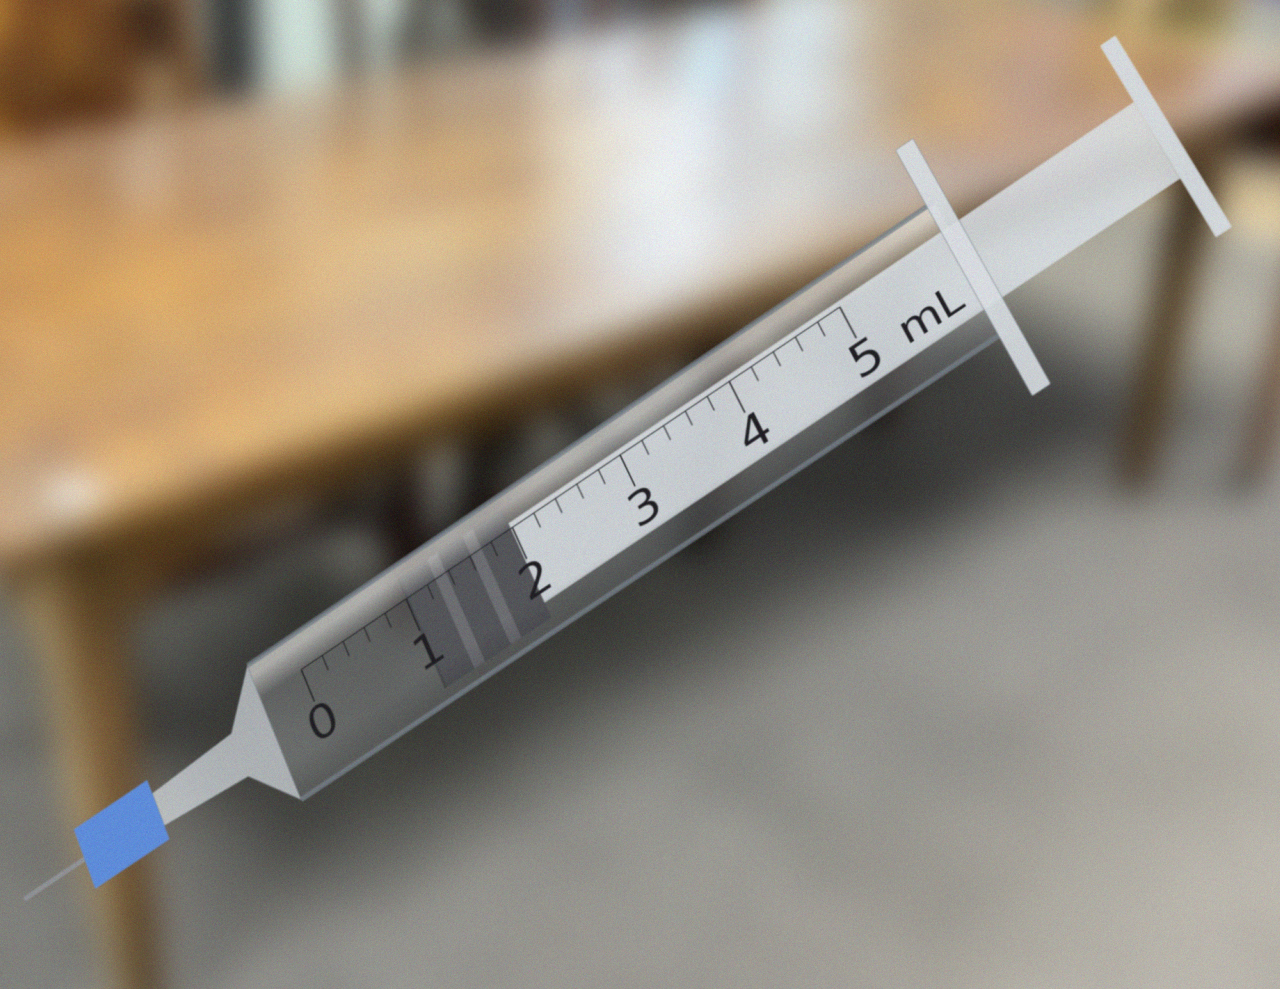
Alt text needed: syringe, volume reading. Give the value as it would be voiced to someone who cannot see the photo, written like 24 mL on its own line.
1 mL
